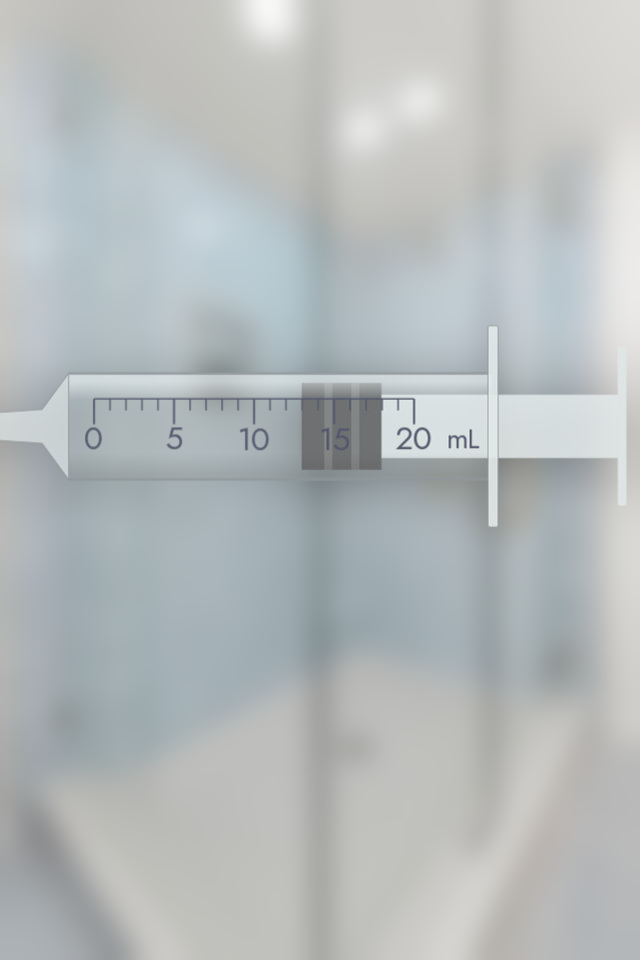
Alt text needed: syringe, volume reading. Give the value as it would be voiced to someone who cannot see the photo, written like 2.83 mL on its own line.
13 mL
